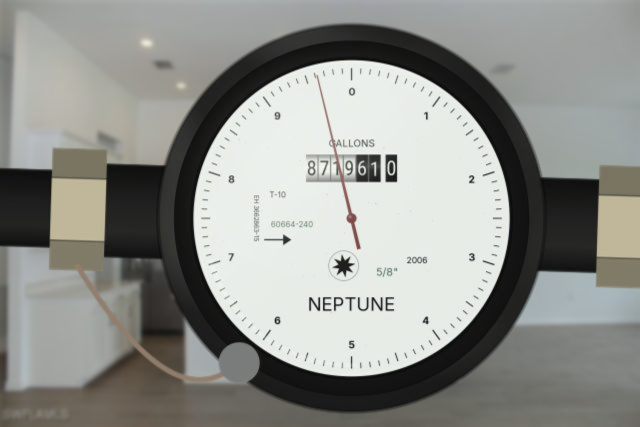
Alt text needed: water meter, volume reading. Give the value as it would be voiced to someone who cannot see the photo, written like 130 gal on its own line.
8719609.6 gal
